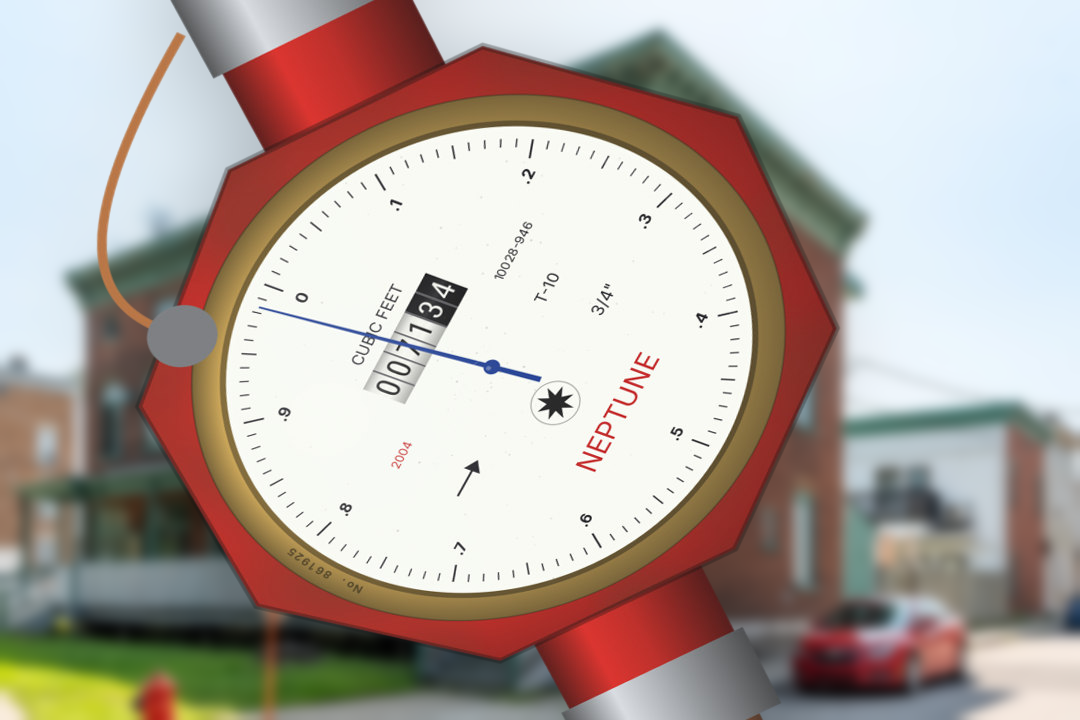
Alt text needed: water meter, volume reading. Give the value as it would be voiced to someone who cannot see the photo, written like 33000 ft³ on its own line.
7133.98 ft³
